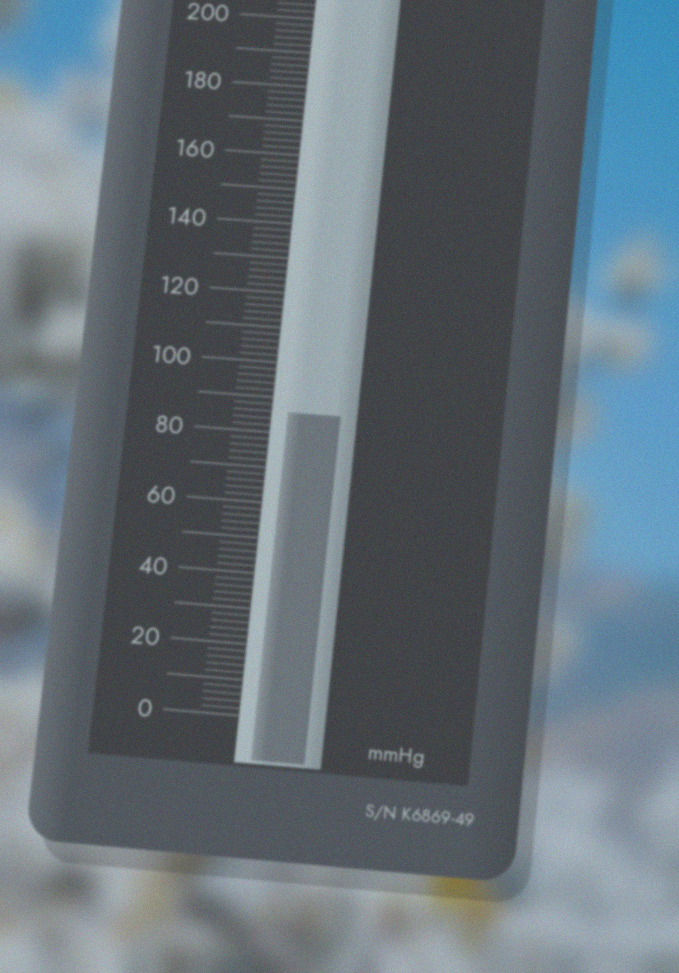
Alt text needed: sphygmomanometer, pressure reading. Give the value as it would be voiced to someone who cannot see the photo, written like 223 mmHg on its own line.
86 mmHg
